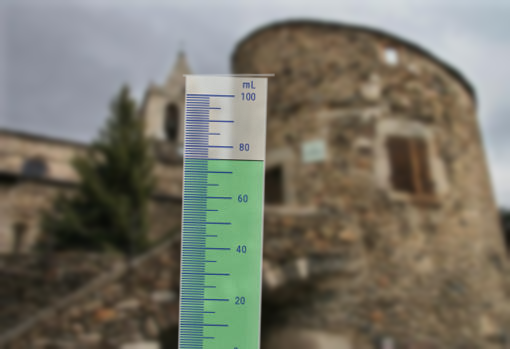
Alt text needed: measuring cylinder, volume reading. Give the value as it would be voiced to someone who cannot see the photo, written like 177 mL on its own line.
75 mL
